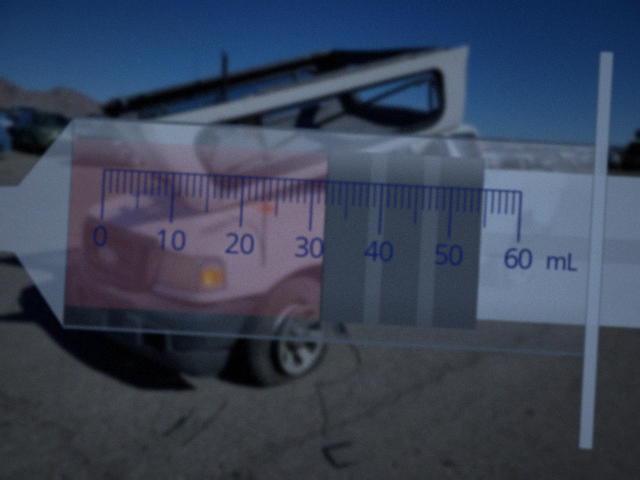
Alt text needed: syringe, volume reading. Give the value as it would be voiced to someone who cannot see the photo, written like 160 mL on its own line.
32 mL
